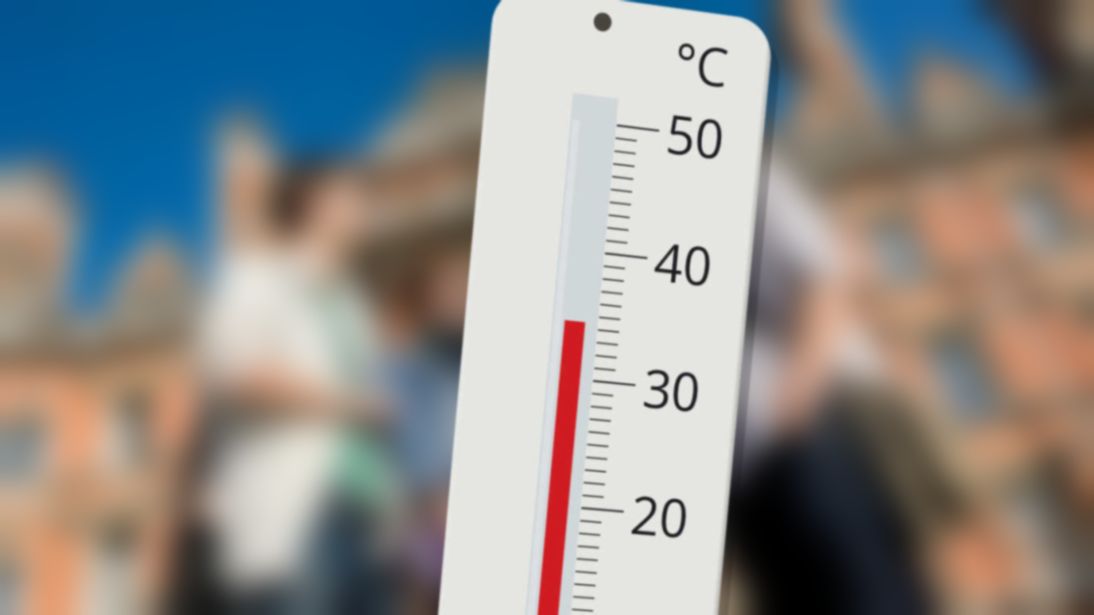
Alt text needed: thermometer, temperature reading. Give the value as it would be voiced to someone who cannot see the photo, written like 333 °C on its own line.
34.5 °C
